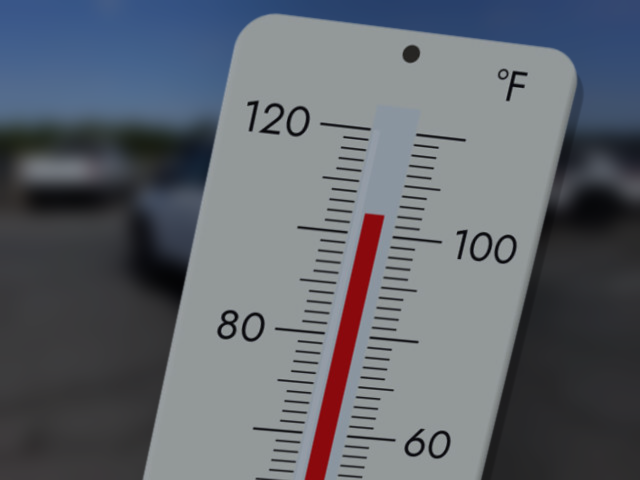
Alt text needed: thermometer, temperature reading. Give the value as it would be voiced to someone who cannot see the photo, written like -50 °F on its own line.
104 °F
